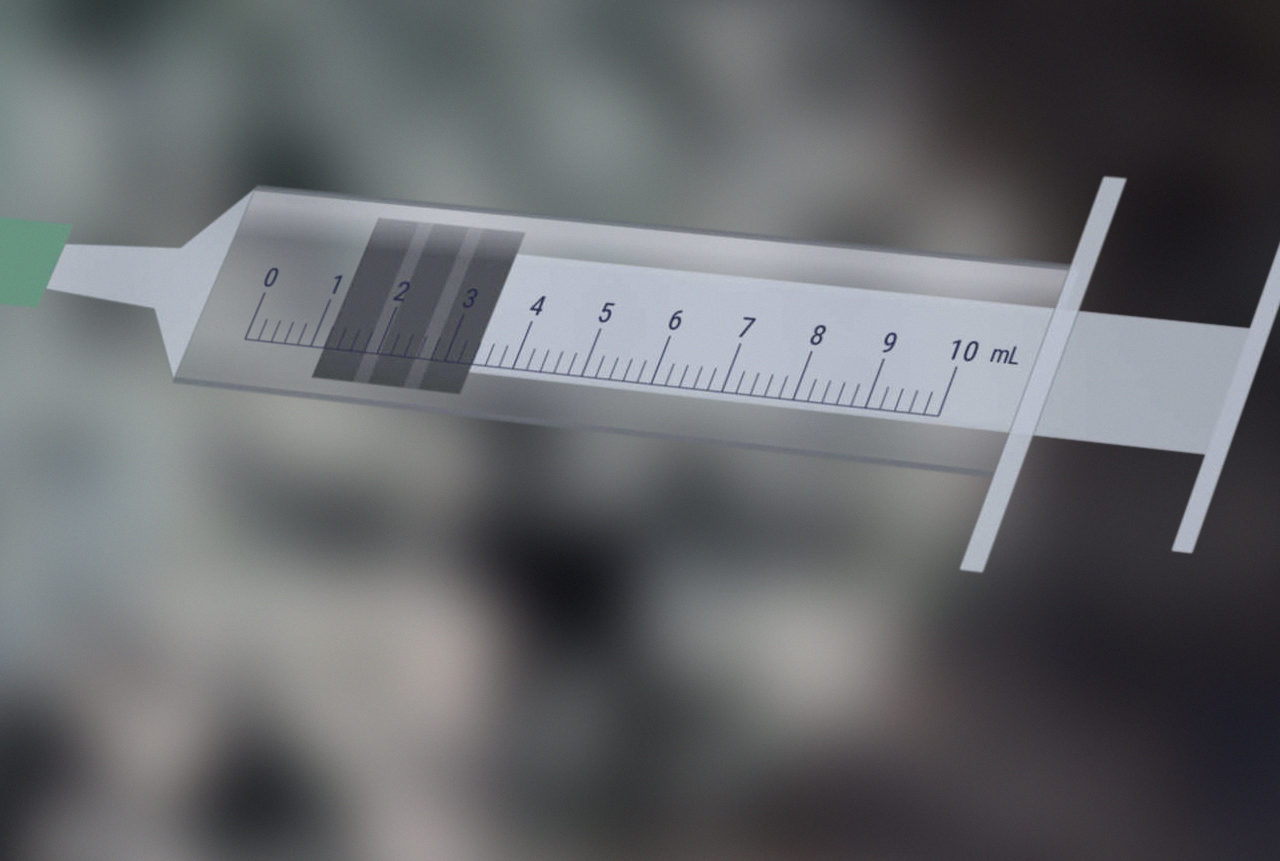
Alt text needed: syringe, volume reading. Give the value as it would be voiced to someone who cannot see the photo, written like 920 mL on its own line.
1.2 mL
